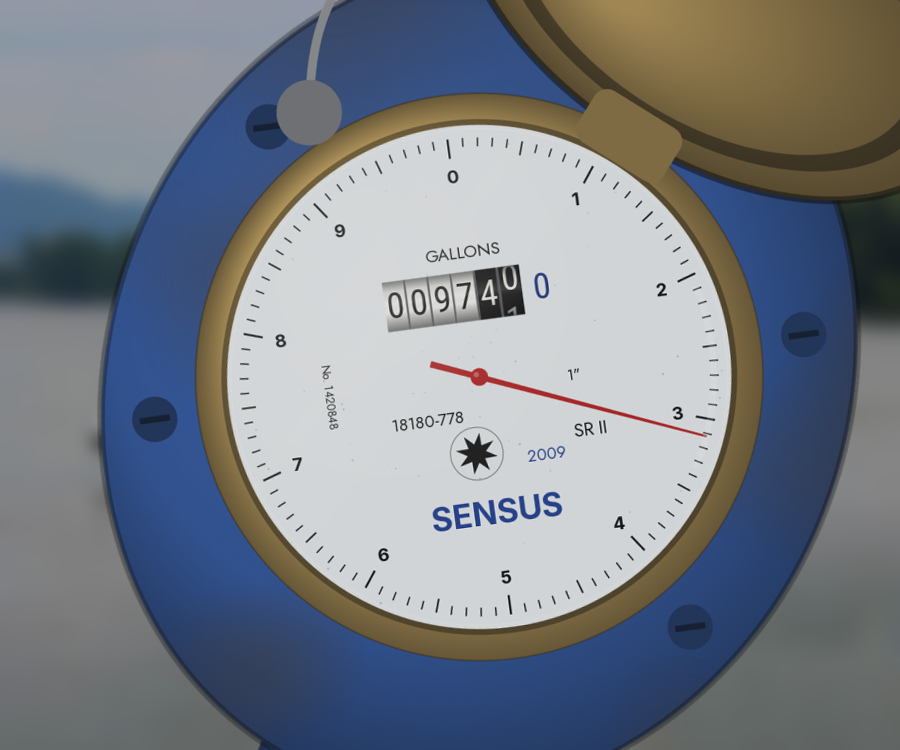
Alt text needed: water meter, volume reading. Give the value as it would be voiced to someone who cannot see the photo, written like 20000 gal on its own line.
97403.1 gal
